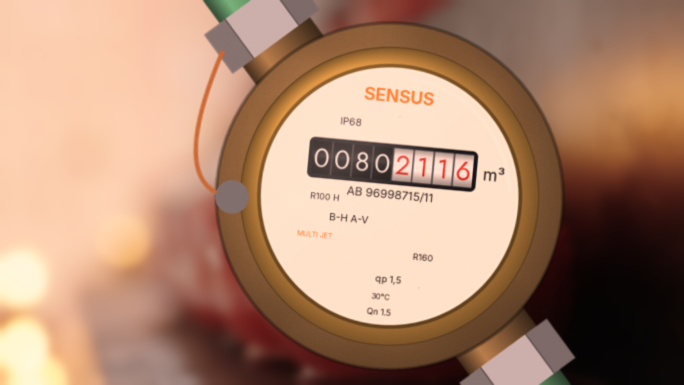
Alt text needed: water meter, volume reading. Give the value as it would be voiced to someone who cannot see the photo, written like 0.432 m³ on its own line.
80.2116 m³
